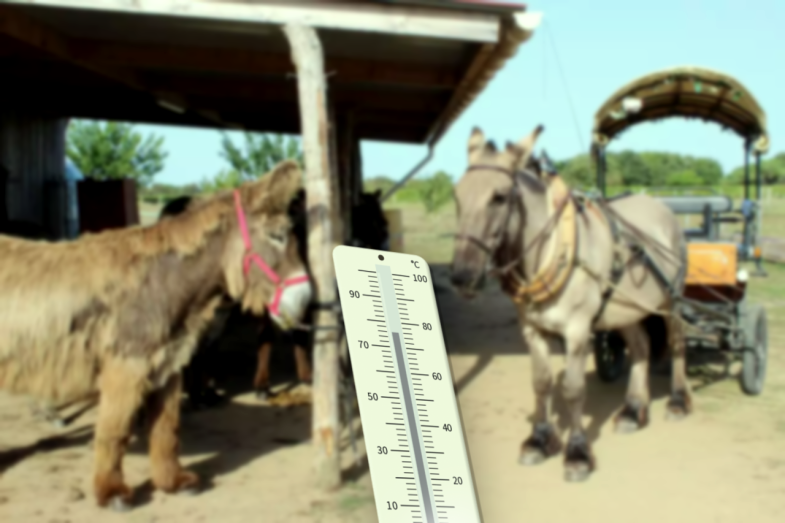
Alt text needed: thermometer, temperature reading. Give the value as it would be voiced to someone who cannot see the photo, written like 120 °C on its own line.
76 °C
